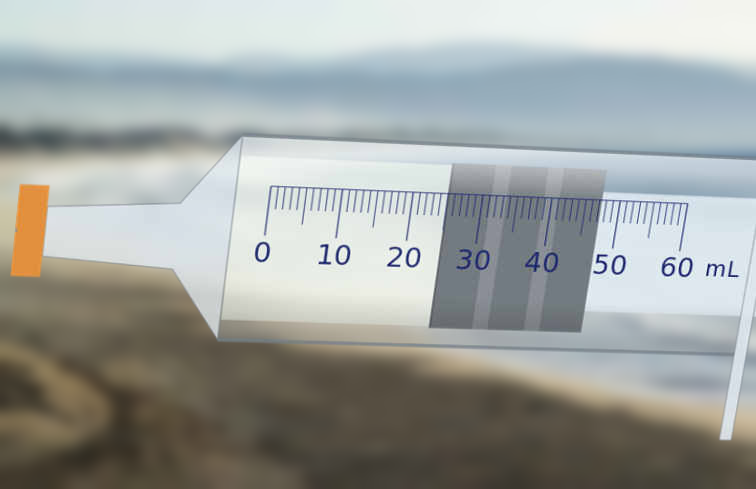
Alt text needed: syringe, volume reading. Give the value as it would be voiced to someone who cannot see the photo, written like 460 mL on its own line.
25 mL
